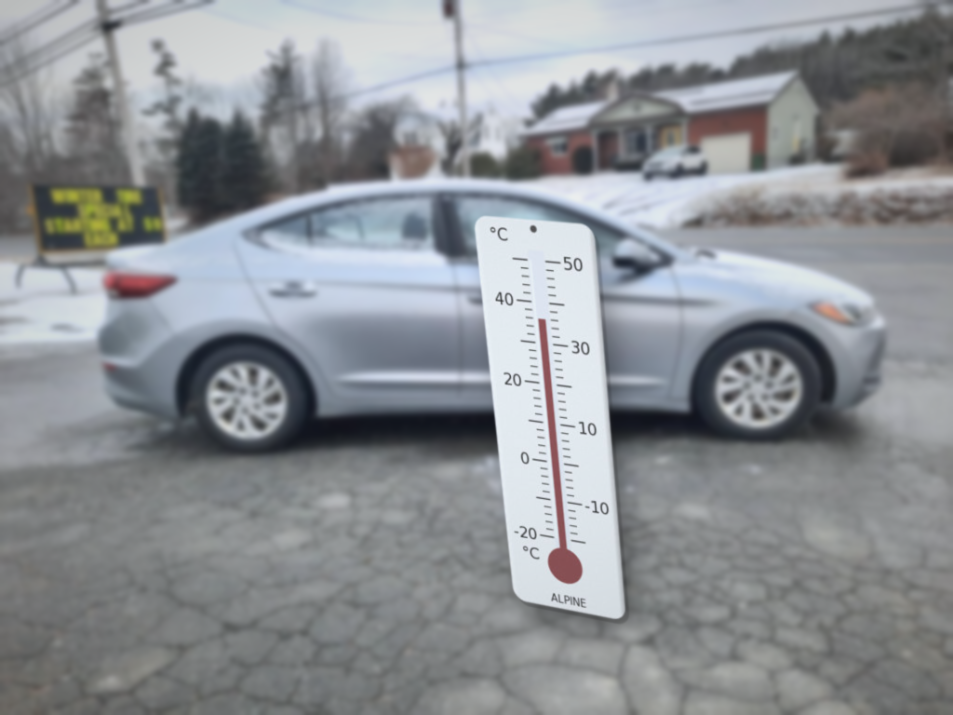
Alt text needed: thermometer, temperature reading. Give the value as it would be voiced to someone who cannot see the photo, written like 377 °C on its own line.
36 °C
